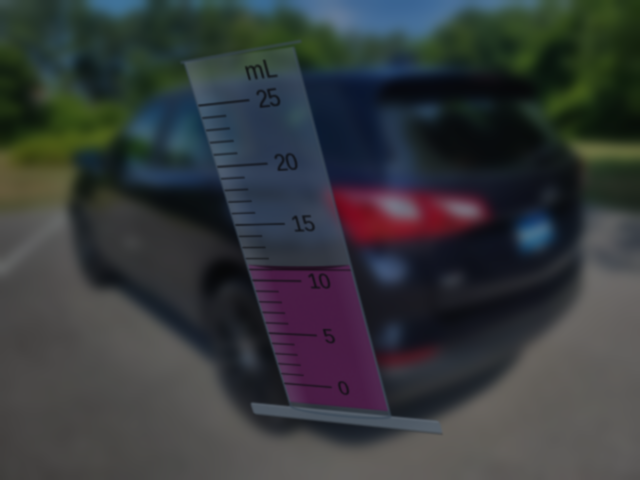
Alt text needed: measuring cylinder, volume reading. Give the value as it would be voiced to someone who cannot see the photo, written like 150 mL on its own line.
11 mL
